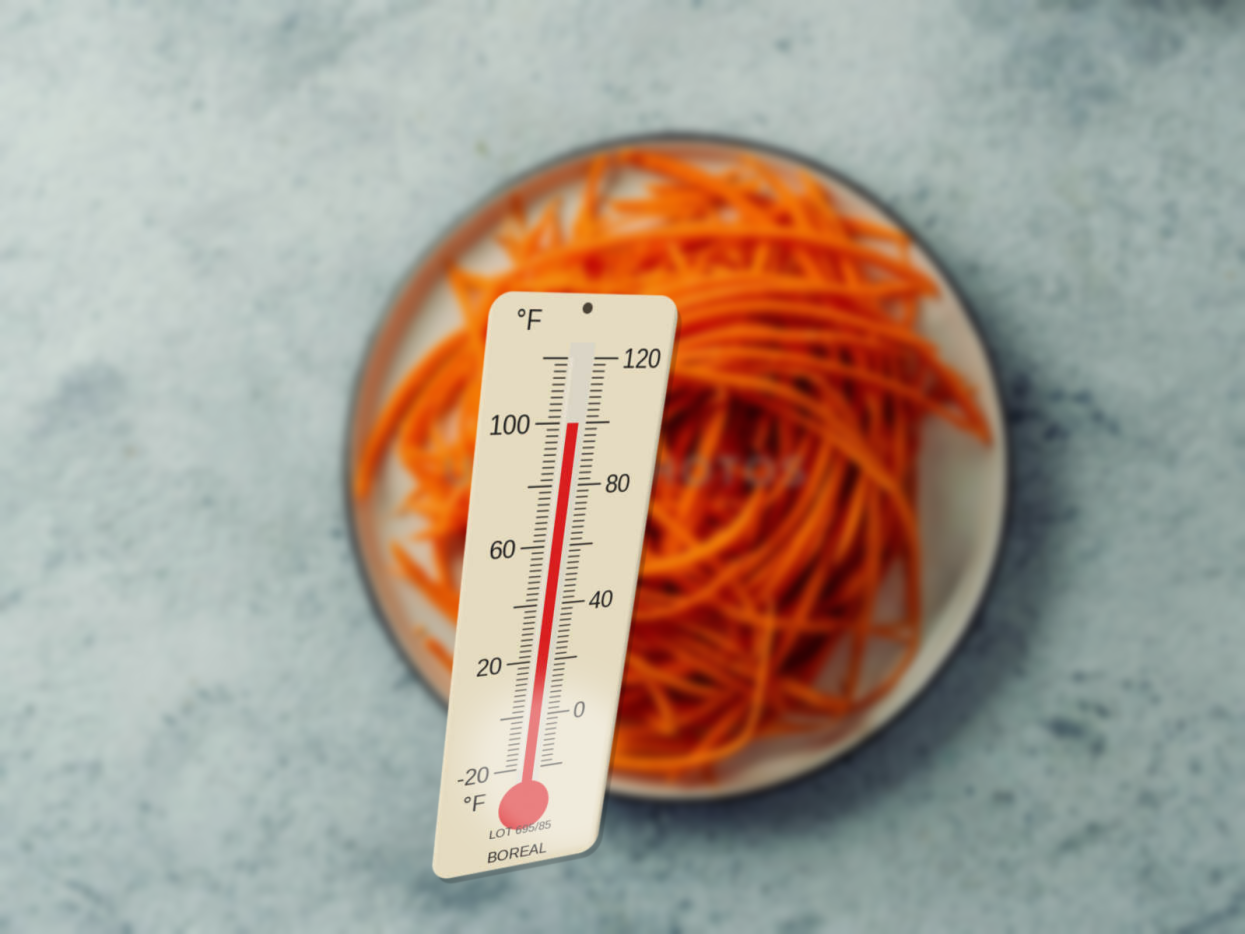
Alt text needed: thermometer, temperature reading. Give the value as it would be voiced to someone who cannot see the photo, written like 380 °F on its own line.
100 °F
